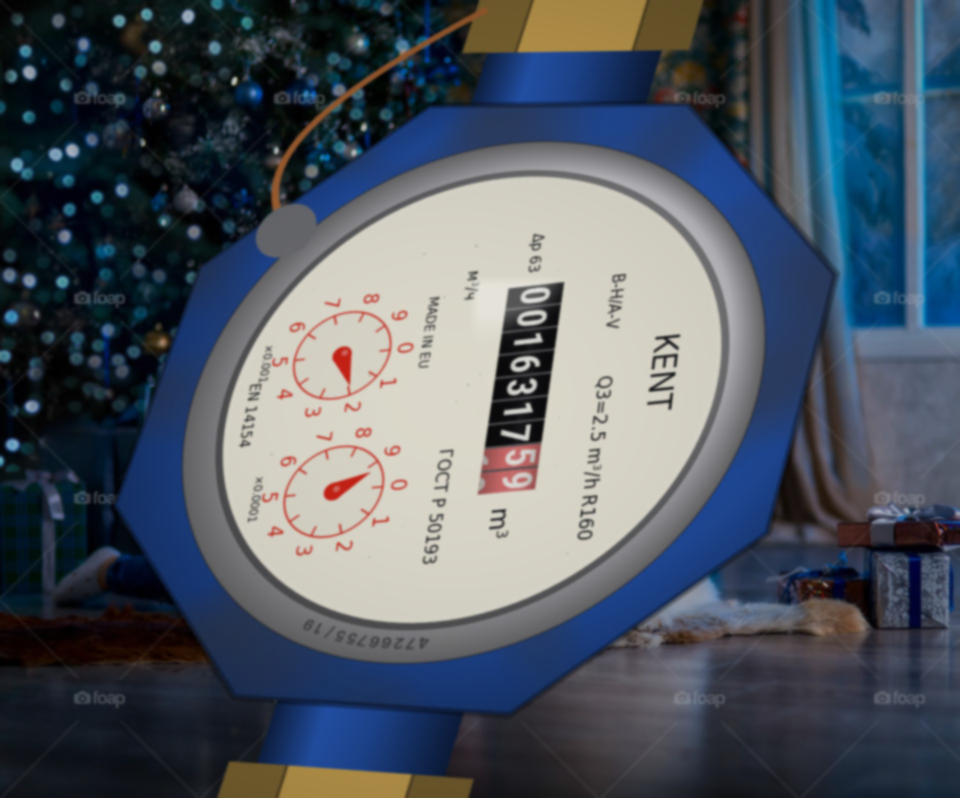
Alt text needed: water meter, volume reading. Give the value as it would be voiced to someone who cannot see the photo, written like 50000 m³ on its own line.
16317.5919 m³
